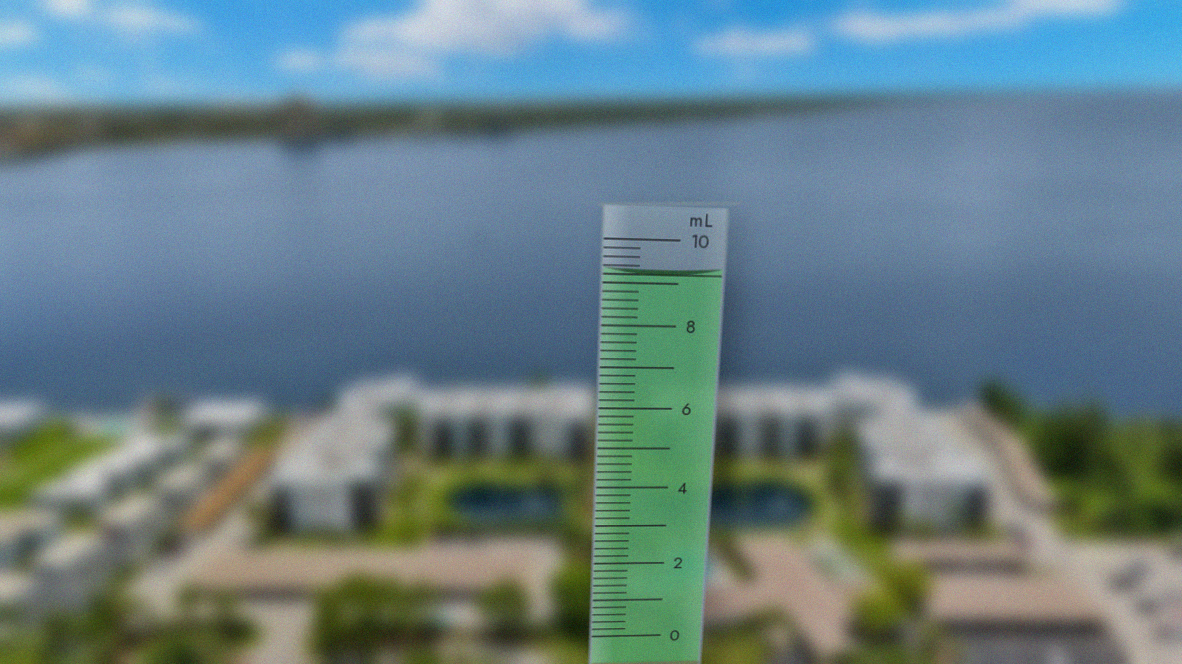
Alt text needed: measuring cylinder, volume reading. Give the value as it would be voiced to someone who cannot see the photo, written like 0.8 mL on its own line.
9.2 mL
